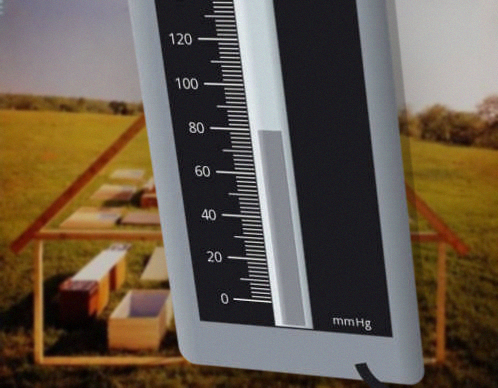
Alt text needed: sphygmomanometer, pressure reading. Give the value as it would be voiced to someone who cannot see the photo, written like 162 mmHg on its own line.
80 mmHg
